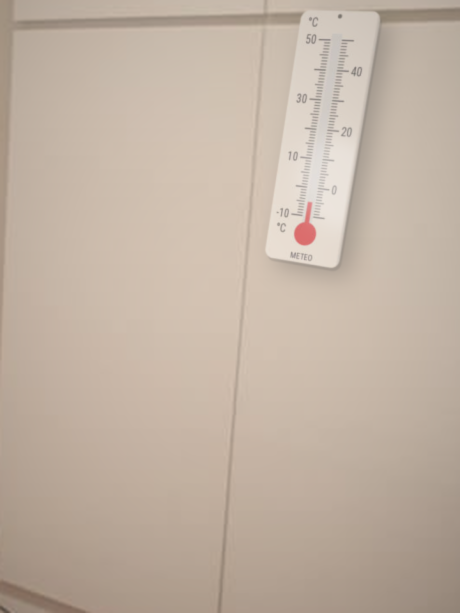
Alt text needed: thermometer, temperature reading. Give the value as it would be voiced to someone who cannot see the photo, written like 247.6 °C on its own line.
-5 °C
